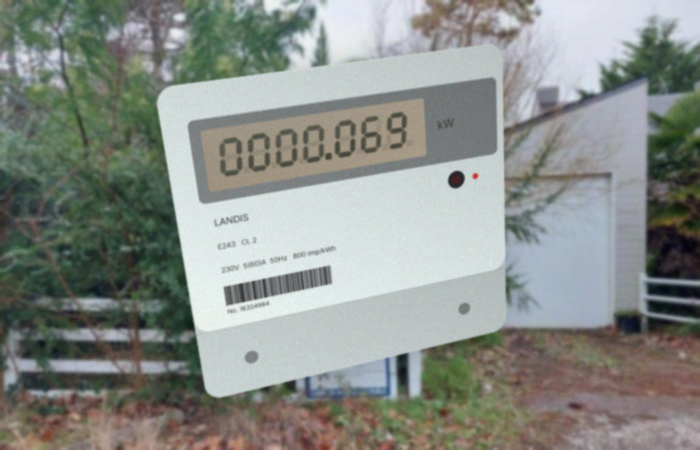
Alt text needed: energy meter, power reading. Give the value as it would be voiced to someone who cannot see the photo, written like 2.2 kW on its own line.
0.069 kW
